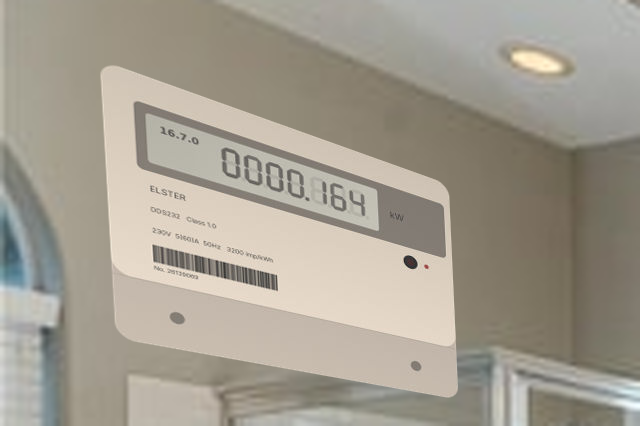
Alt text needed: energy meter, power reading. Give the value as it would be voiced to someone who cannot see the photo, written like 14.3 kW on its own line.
0.164 kW
